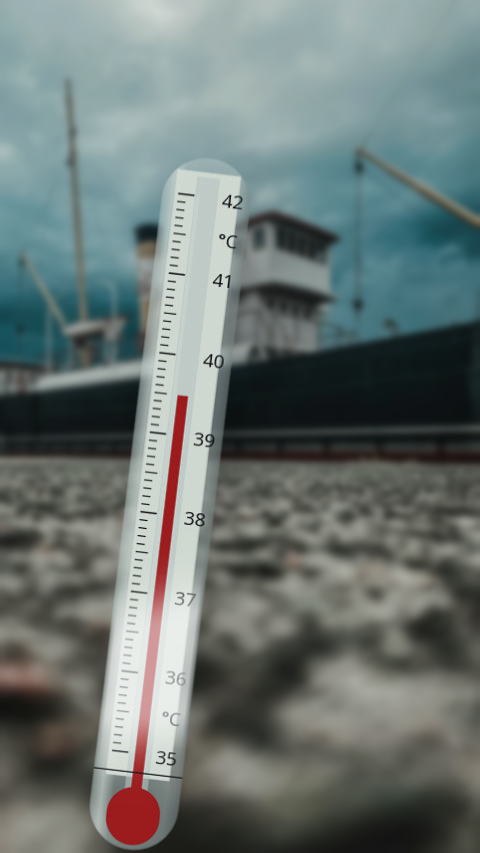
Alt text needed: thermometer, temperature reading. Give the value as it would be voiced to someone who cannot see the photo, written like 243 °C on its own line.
39.5 °C
